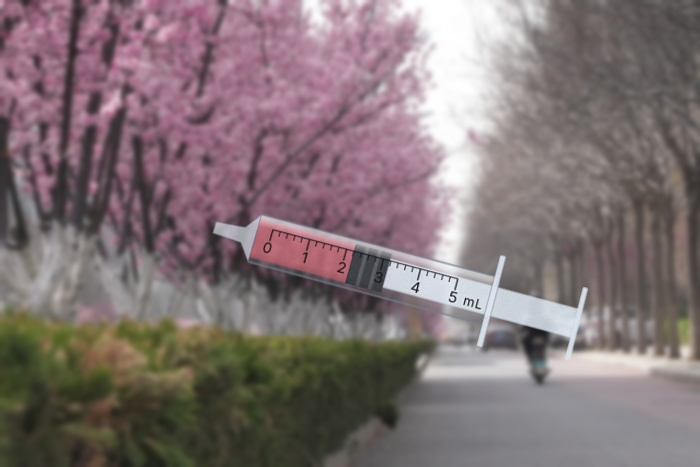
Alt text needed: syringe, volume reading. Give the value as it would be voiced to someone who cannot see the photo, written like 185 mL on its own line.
2.2 mL
